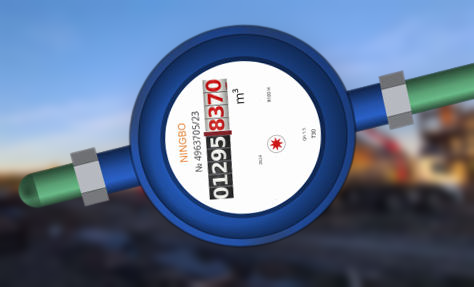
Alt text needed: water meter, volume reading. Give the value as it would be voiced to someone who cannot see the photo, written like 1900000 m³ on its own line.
1295.8370 m³
